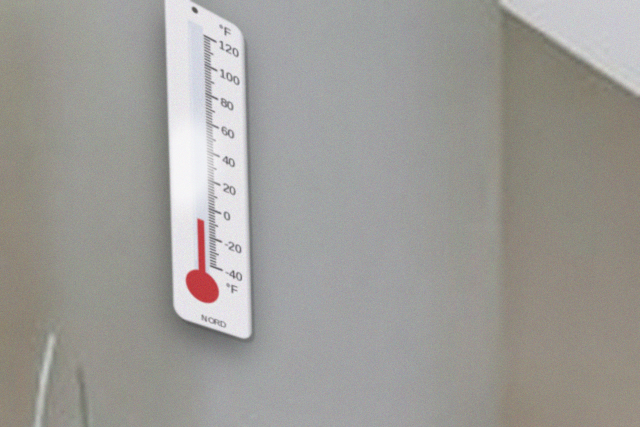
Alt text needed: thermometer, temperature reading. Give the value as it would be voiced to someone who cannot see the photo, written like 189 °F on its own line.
-10 °F
